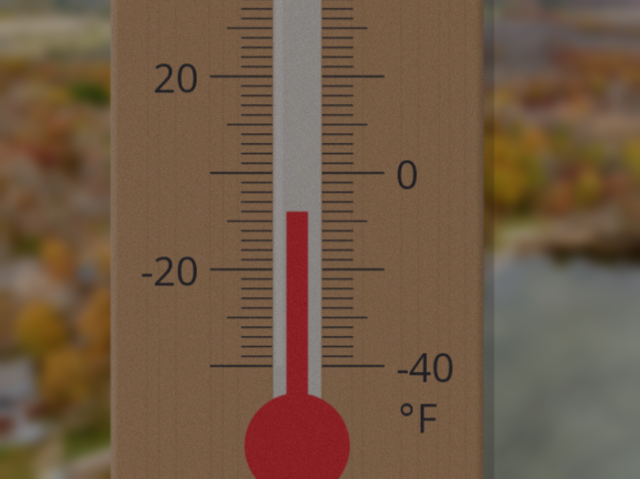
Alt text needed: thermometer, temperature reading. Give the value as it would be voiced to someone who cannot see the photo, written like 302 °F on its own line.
-8 °F
